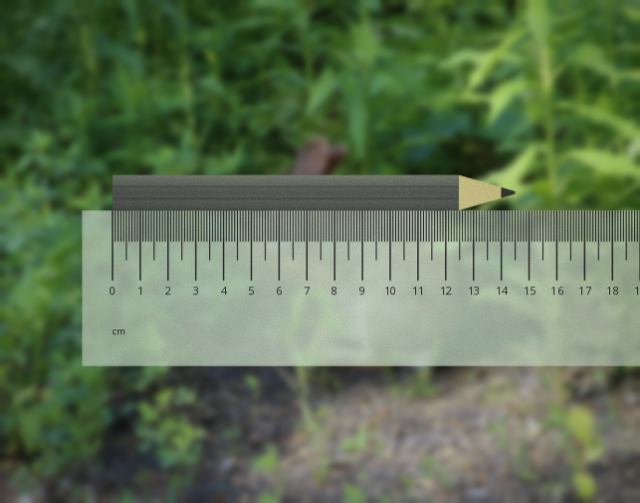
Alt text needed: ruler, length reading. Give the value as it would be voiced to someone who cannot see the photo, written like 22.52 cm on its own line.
14.5 cm
